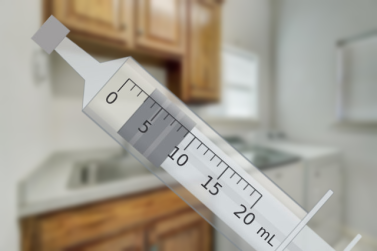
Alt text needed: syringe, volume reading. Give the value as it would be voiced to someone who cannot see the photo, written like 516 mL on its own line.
3 mL
